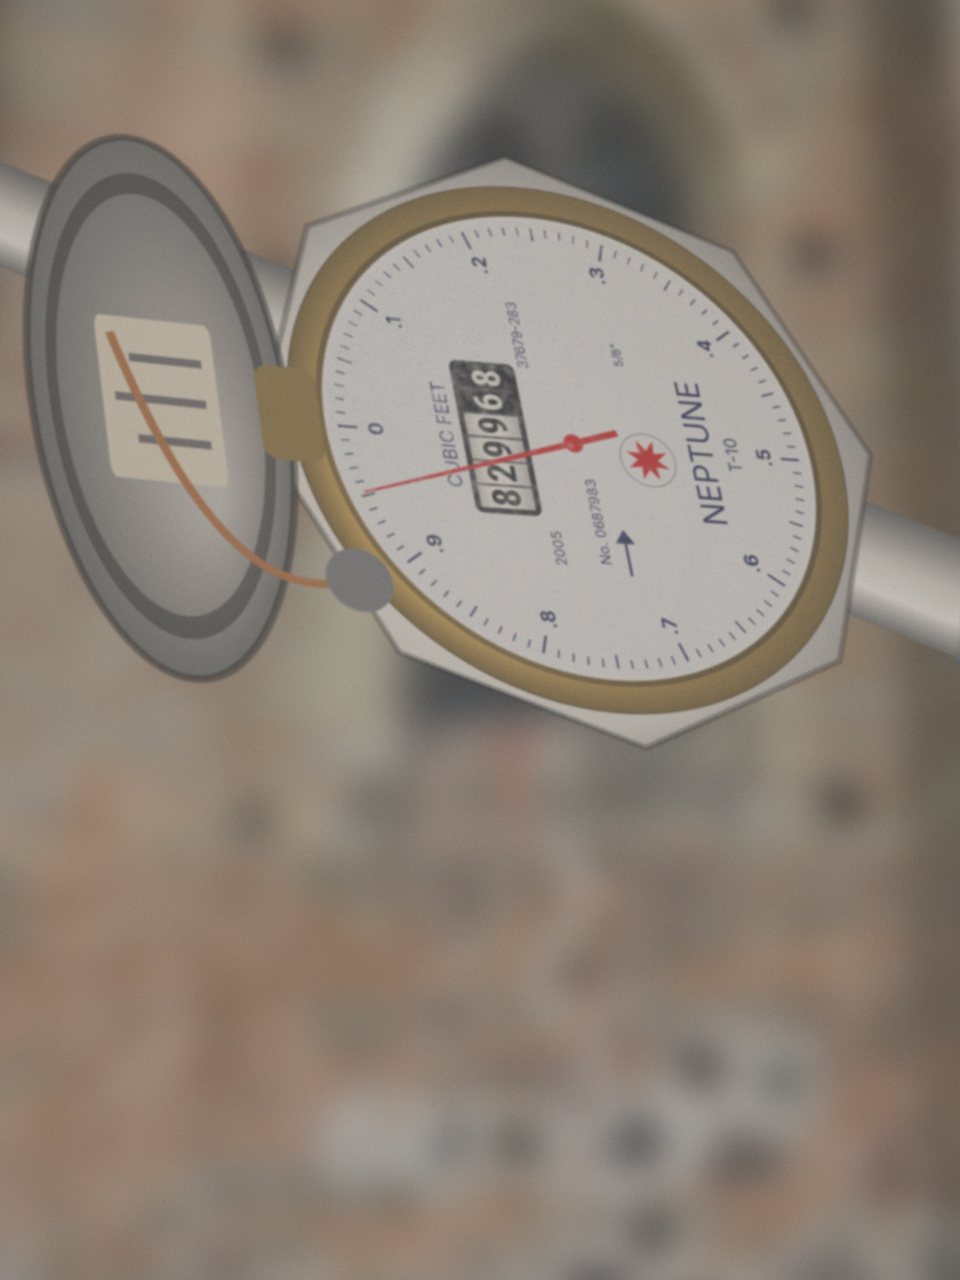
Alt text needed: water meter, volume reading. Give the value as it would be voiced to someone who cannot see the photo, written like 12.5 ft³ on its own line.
829967.95 ft³
